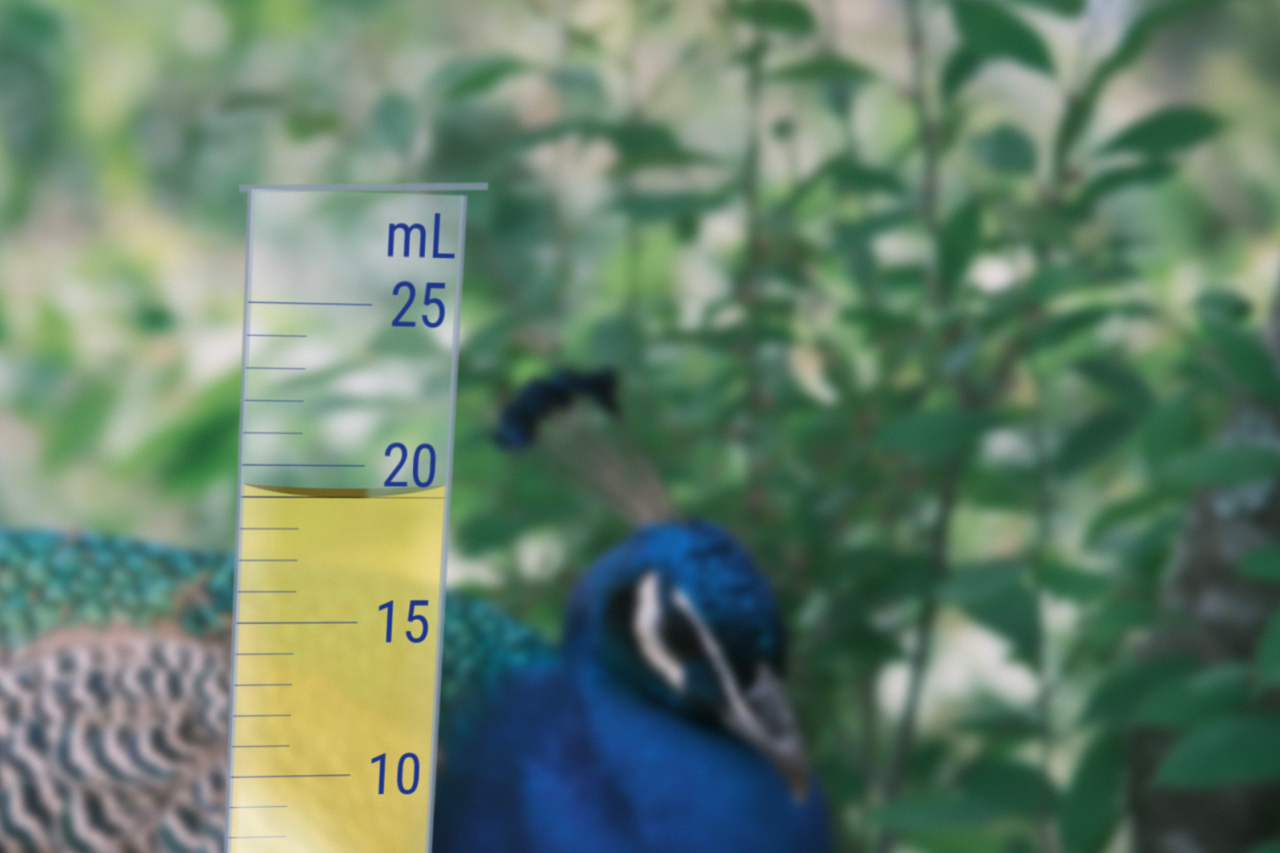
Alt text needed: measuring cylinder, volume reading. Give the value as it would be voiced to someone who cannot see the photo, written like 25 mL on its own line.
19 mL
